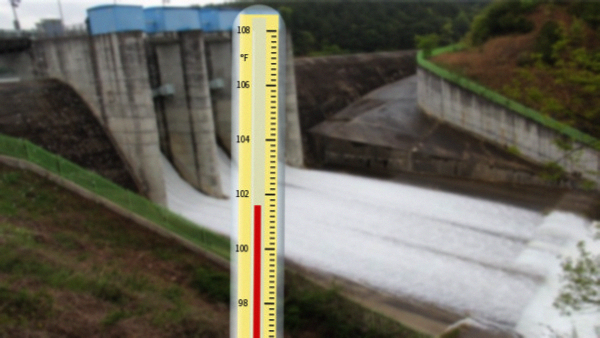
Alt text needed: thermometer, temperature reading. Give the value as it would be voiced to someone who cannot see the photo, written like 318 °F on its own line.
101.6 °F
